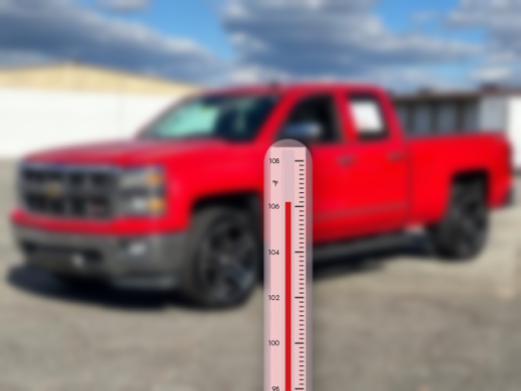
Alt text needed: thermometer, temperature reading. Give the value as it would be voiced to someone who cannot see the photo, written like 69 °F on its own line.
106.2 °F
